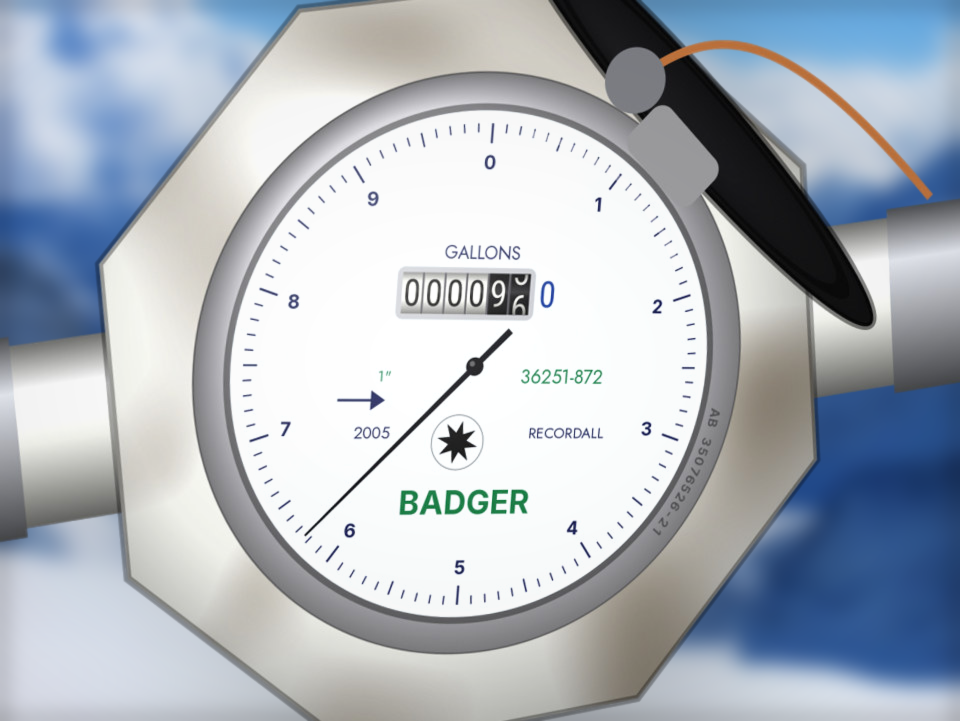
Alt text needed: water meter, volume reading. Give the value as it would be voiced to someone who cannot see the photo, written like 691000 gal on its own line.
956.2 gal
